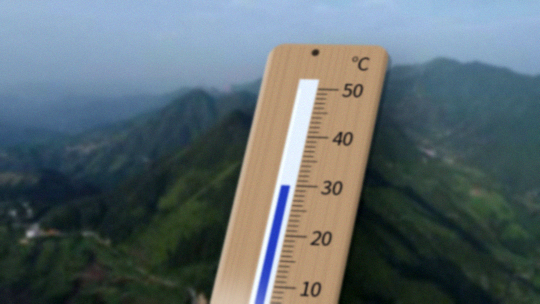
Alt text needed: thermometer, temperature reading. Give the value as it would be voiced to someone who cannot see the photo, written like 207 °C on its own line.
30 °C
